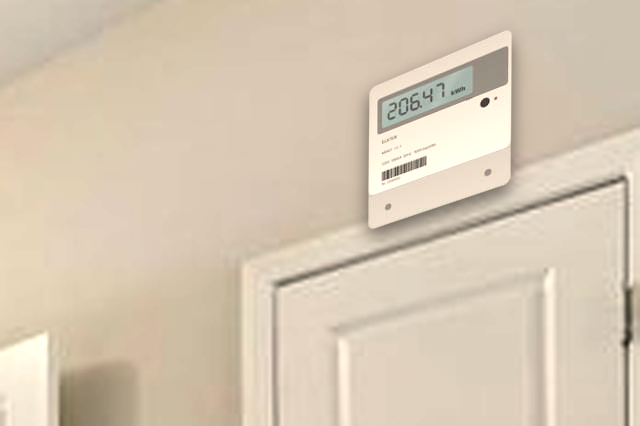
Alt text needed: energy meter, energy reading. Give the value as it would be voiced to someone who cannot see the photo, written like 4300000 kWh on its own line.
206.47 kWh
